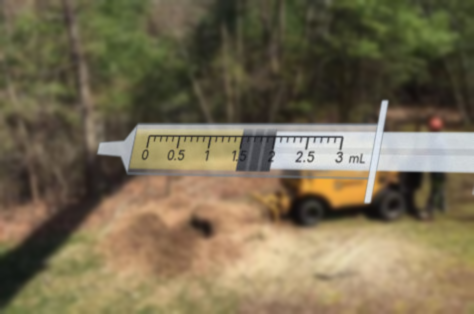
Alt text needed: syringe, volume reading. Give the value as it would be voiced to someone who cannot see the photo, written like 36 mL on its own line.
1.5 mL
